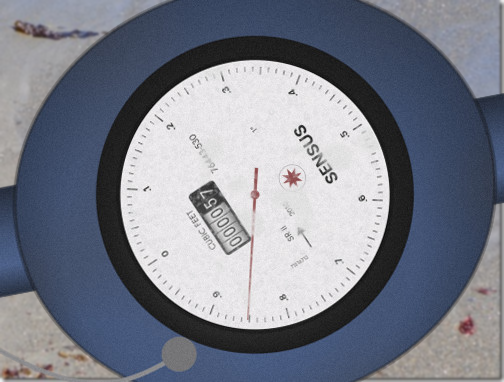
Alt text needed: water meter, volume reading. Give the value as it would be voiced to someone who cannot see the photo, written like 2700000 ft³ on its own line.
56.85 ft³
